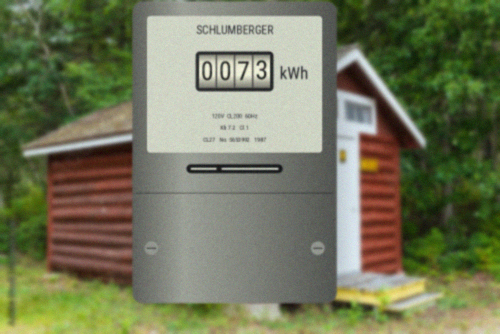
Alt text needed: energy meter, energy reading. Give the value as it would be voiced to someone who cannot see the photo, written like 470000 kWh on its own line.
73 kWh
